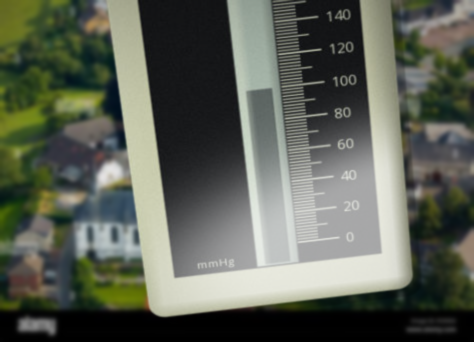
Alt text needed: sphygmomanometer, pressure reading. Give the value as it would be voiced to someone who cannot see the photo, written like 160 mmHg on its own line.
100 mmHg
